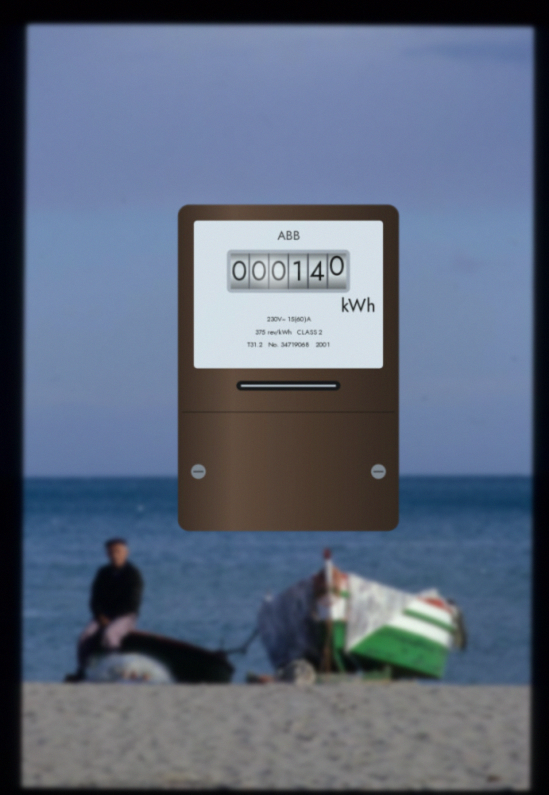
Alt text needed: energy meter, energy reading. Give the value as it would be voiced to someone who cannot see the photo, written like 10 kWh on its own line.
140 kWh
